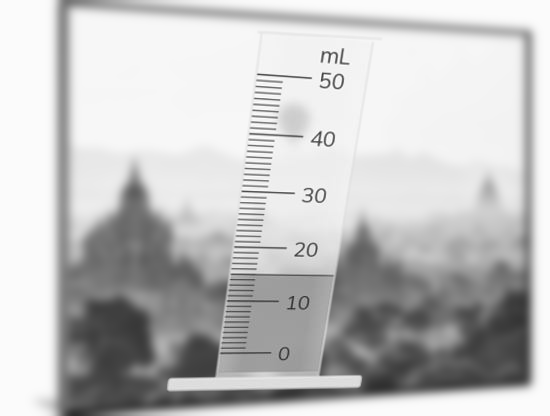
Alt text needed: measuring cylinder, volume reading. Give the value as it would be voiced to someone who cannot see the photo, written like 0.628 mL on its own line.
15 mL
